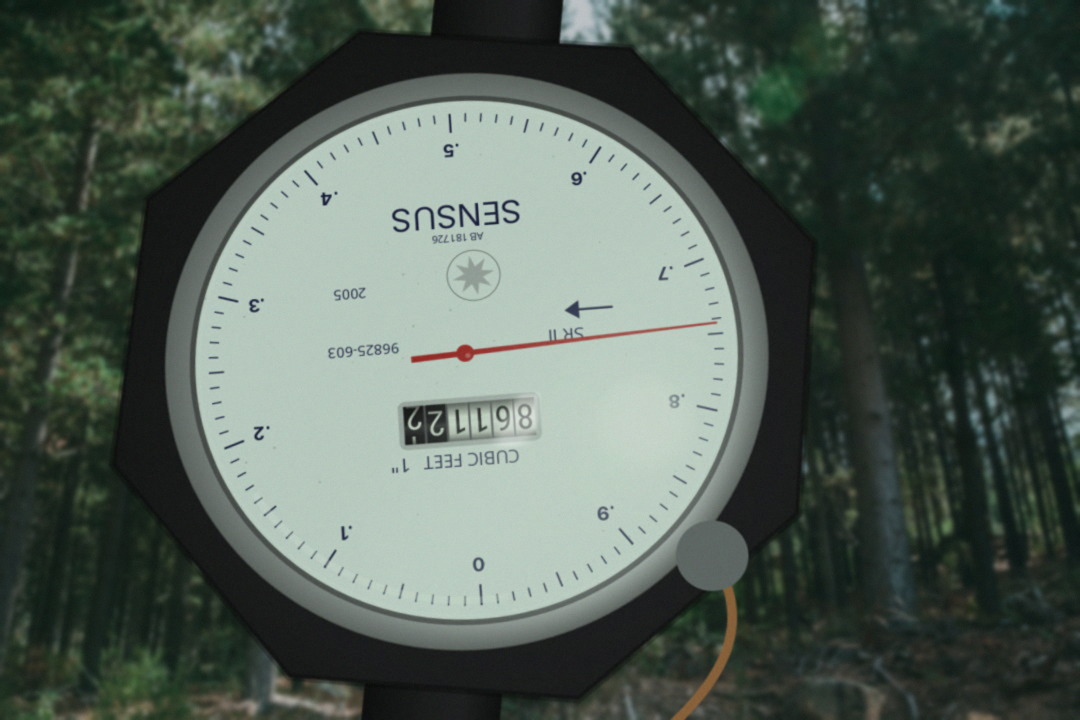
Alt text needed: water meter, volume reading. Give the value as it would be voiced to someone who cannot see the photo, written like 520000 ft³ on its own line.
861121.74 ft³
